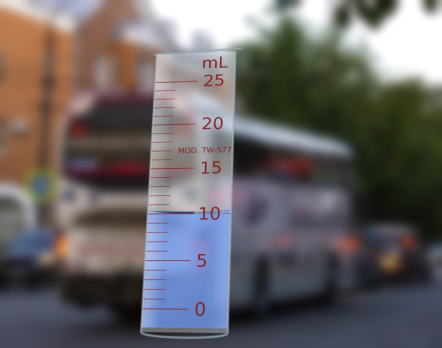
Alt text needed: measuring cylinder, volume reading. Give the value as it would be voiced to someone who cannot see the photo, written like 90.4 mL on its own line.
10 mL
